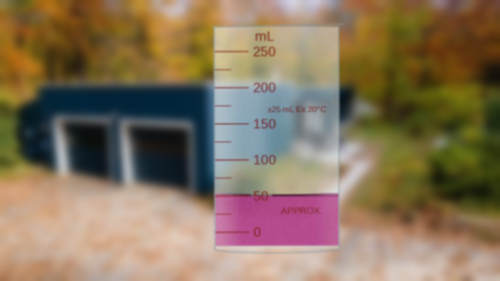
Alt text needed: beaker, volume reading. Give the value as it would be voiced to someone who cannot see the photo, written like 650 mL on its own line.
50 mL
